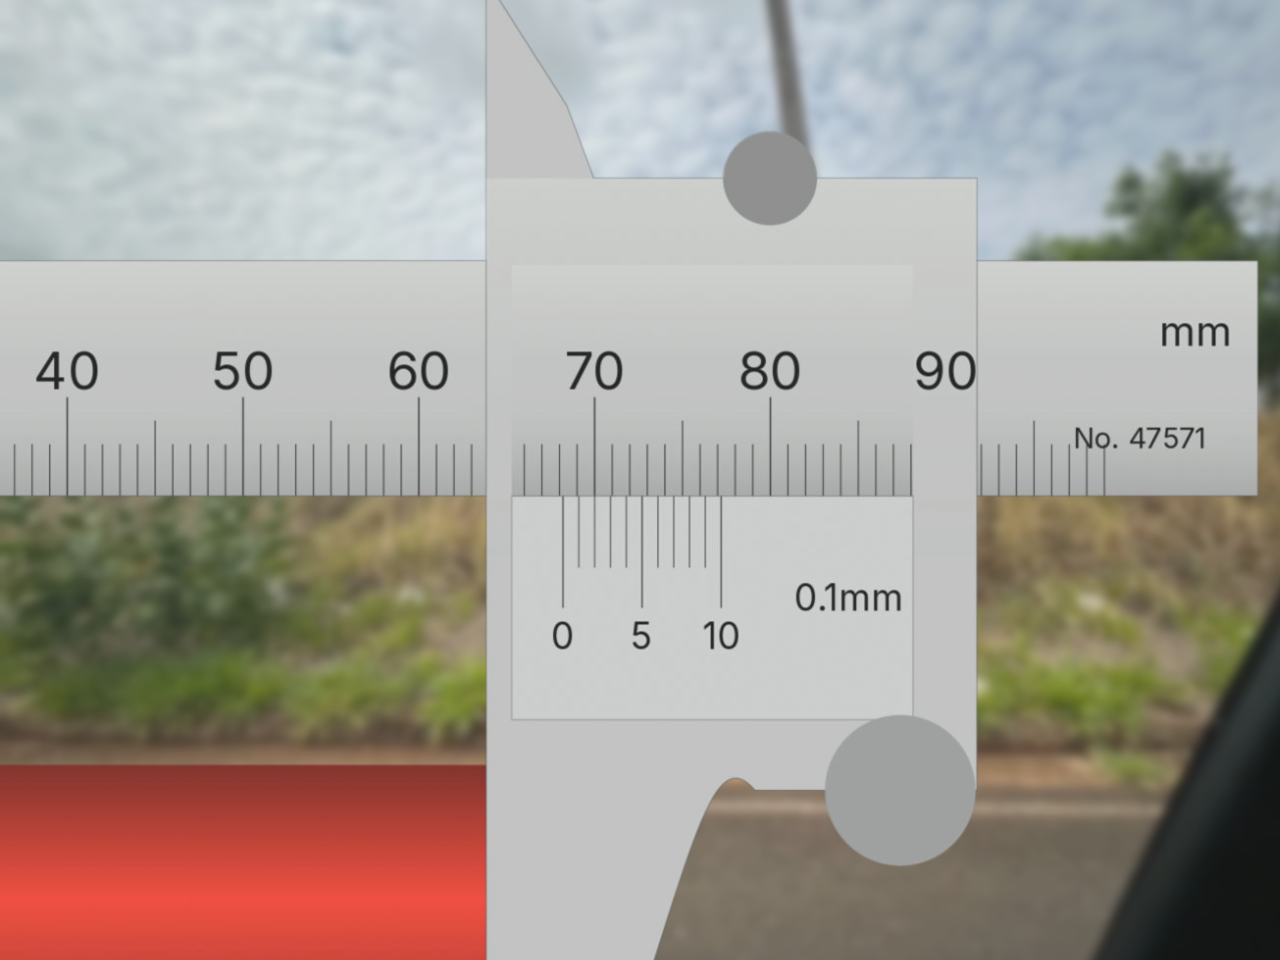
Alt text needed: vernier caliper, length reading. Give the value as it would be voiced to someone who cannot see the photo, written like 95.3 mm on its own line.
68.2 mm
